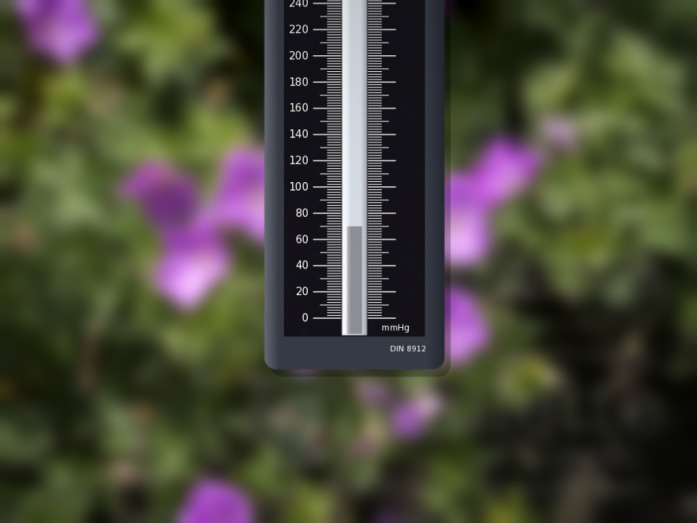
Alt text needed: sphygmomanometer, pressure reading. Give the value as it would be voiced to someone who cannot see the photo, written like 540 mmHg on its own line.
70 mmHg
